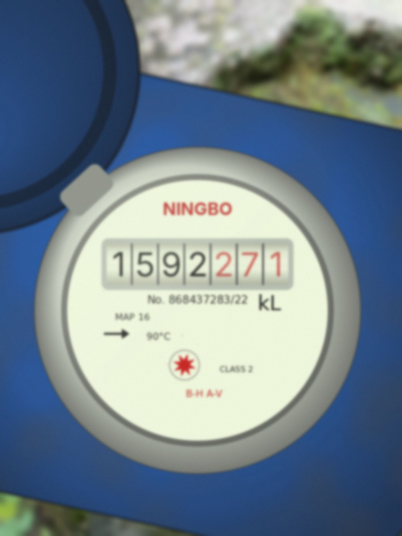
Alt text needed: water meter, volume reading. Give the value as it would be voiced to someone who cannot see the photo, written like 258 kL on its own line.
1592.271 kL
